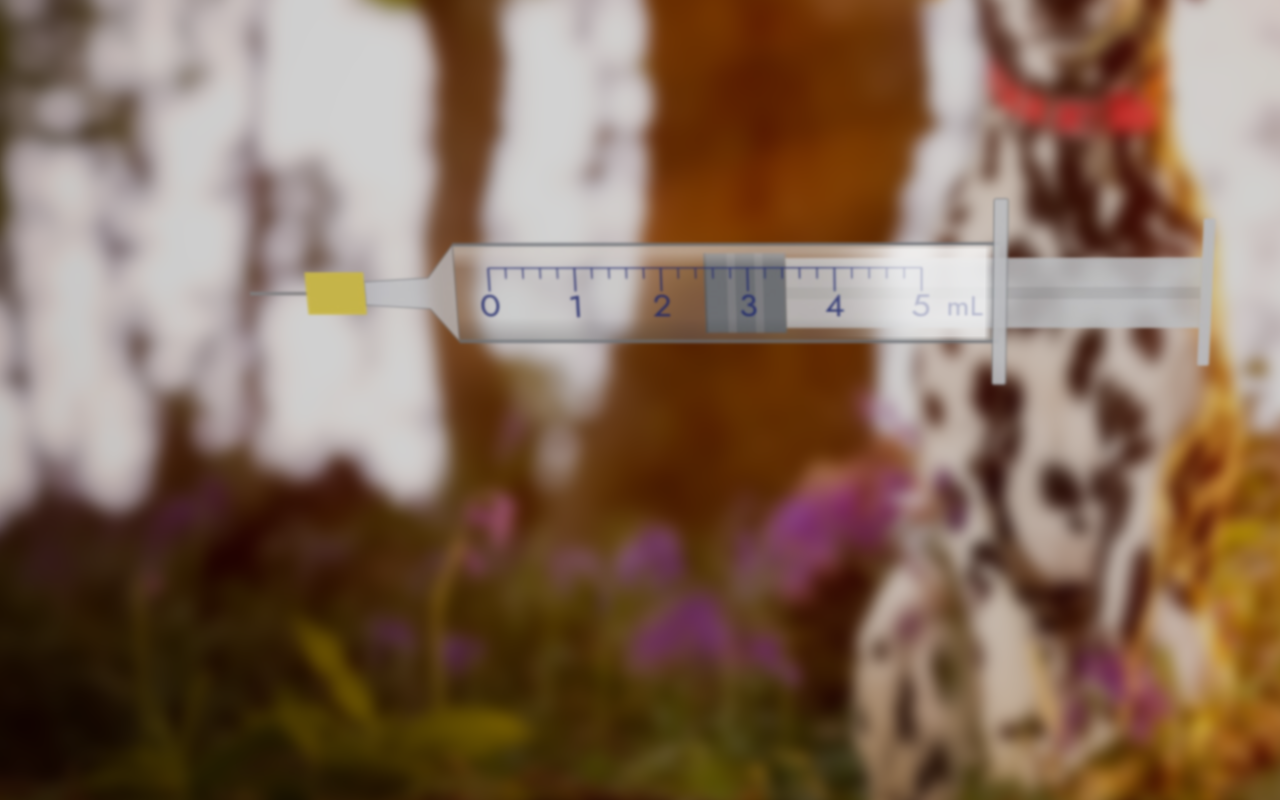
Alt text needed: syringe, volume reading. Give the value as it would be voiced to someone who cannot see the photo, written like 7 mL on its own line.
2.5 mL
